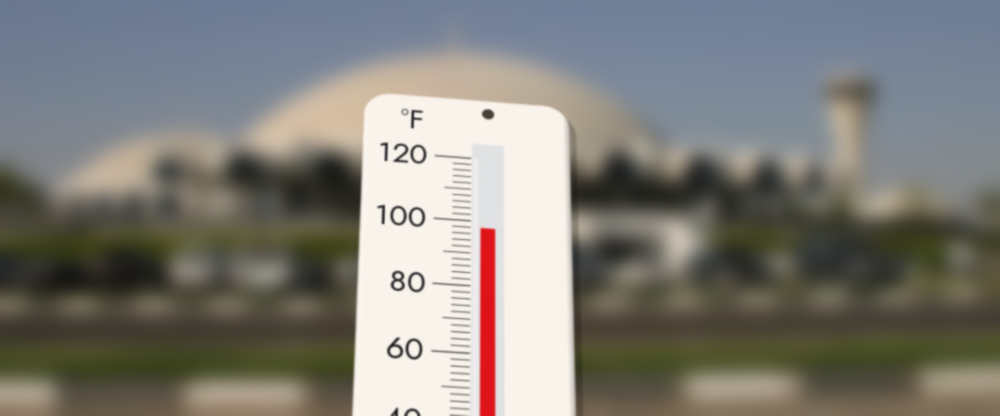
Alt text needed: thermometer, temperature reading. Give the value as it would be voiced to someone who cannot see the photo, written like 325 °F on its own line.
98 °F
